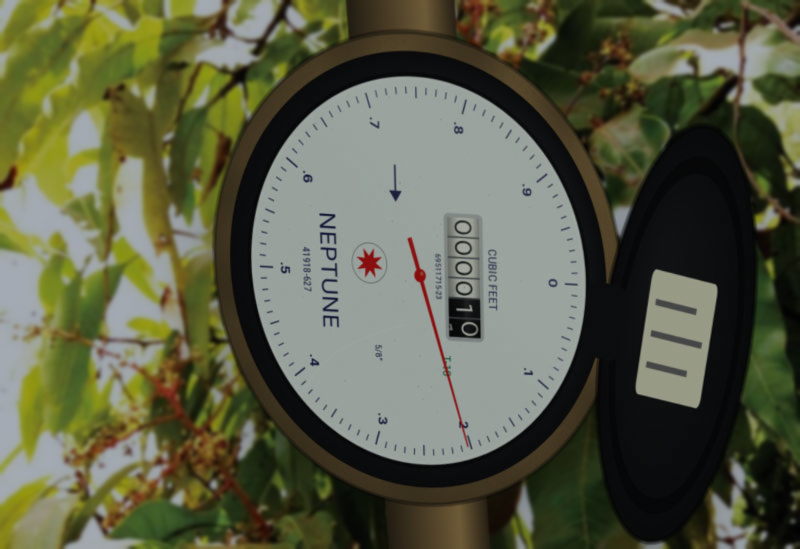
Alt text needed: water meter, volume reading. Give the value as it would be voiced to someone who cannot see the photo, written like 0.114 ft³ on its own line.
10.20 ft³
